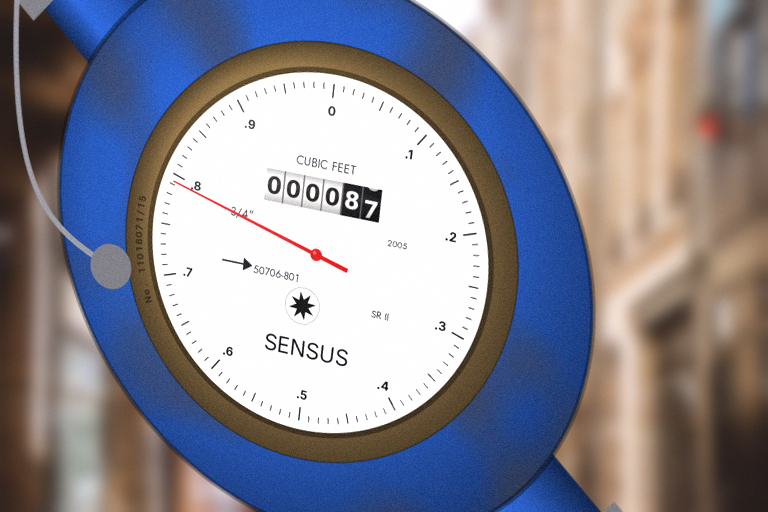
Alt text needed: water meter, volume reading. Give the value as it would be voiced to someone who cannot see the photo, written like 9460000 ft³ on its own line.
86.79 ft³
